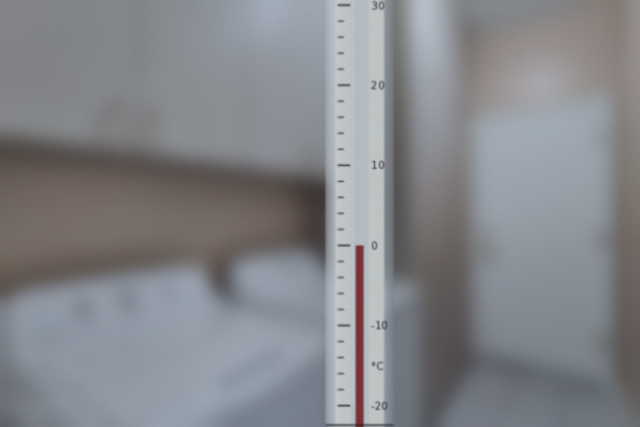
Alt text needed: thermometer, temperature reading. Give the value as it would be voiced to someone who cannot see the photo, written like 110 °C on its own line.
0 °C
